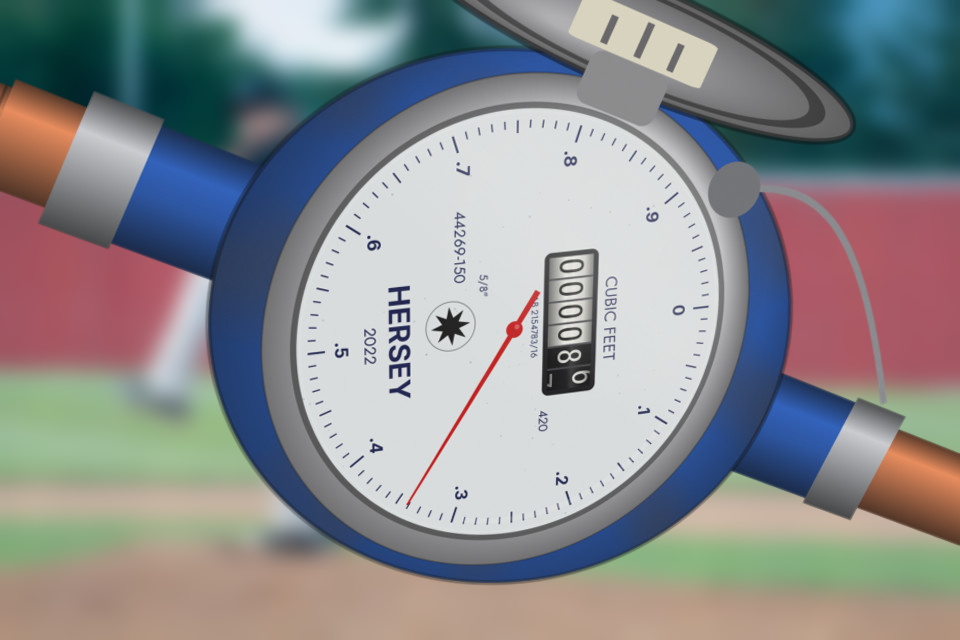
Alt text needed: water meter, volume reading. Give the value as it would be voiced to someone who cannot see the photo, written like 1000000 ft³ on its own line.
86.34 ft³
